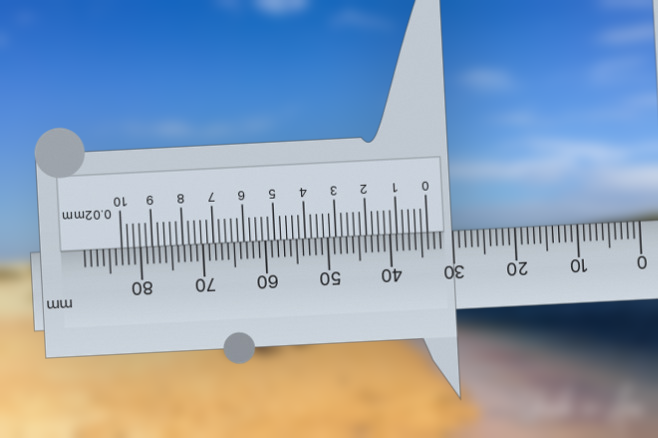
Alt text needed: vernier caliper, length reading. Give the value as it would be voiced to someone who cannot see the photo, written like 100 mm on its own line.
34.0 mm
